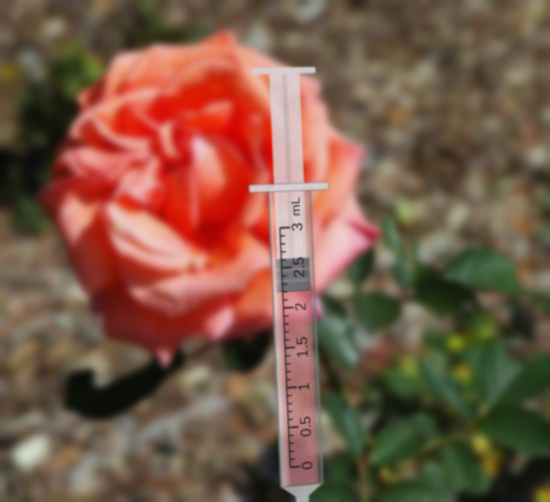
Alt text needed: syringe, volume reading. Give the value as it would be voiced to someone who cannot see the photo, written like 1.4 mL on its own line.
2.2 mL
